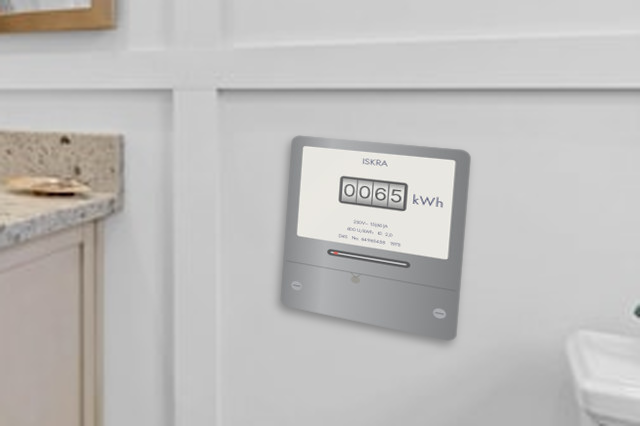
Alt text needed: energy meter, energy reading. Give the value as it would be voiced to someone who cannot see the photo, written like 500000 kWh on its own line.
65 kWh
